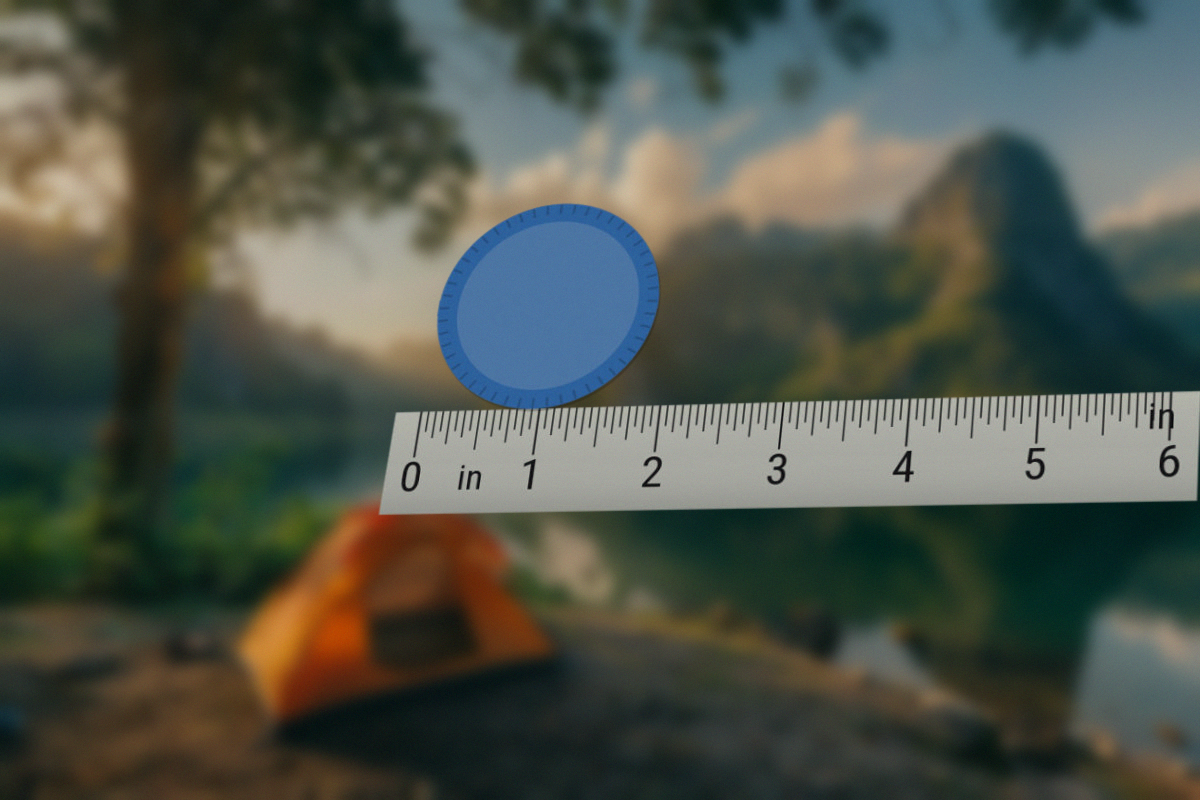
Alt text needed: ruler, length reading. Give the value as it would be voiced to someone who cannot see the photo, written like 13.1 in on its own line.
1.875 in
